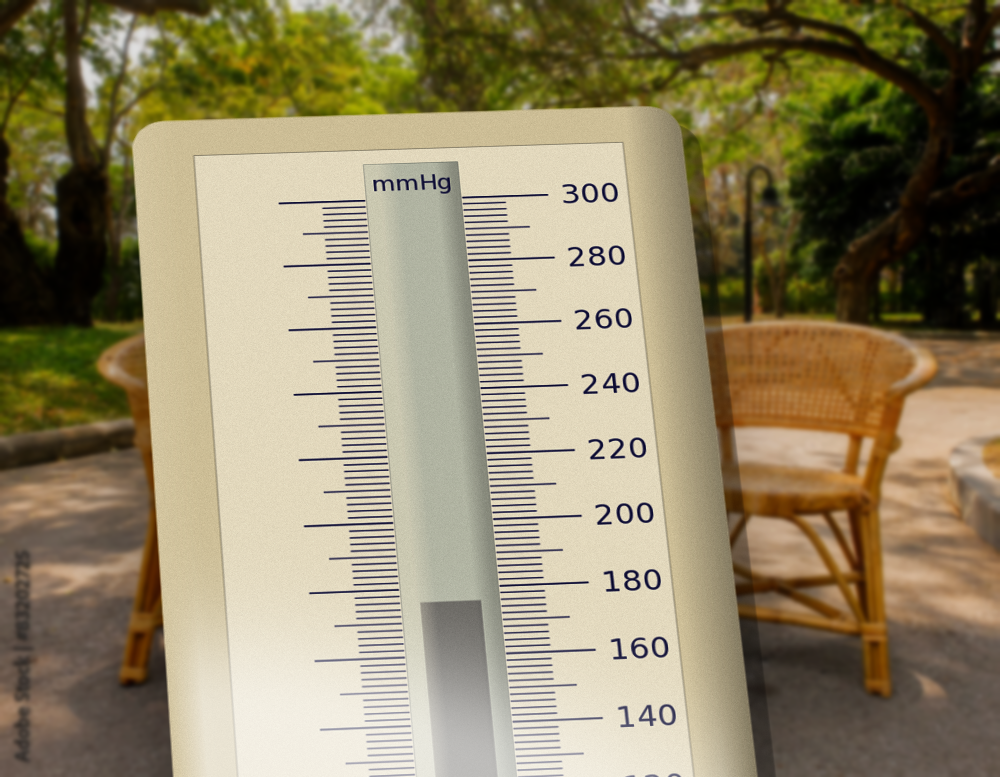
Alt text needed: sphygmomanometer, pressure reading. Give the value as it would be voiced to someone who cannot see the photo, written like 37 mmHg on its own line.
176 mmHg
